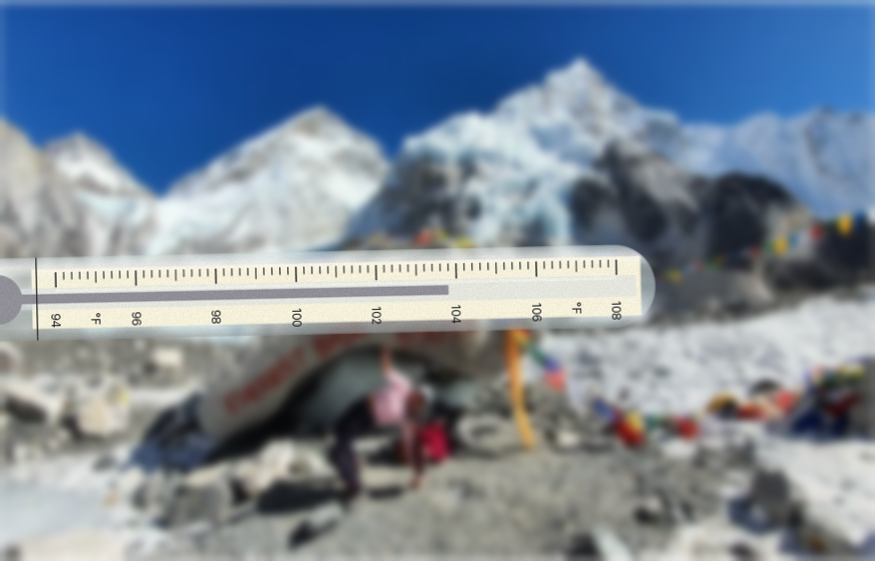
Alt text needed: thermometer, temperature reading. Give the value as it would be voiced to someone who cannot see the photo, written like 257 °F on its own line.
103.8 °F
